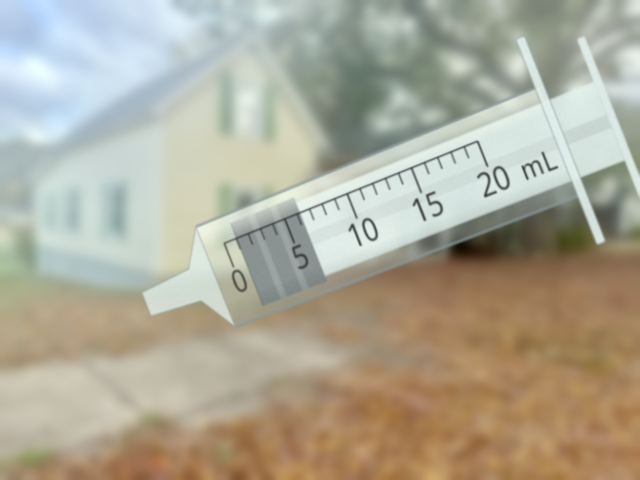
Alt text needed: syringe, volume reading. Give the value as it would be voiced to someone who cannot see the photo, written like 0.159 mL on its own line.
1 mL
